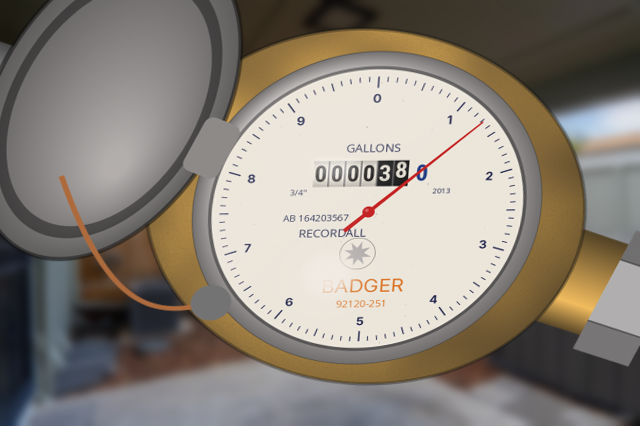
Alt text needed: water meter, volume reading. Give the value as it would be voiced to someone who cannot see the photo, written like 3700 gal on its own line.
381.3 gal
